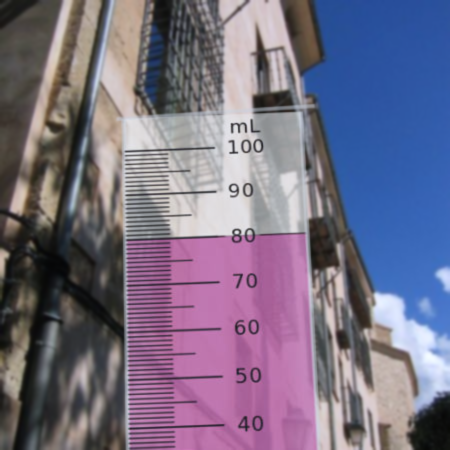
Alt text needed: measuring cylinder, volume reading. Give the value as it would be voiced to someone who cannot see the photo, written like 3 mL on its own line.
80 mL
